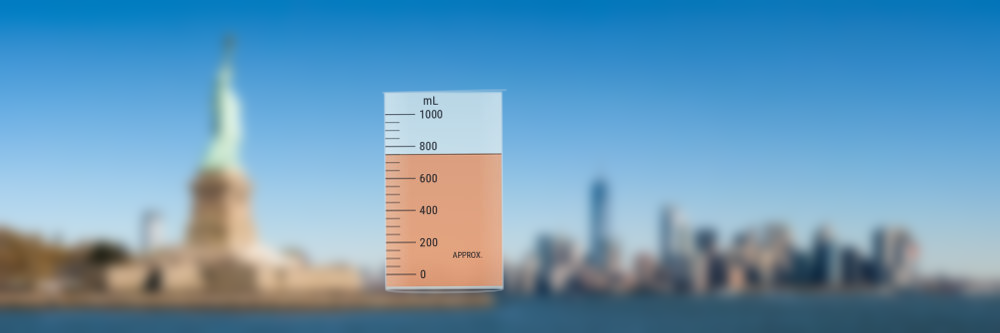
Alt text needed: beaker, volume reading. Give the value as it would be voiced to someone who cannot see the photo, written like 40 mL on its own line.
750 mL
